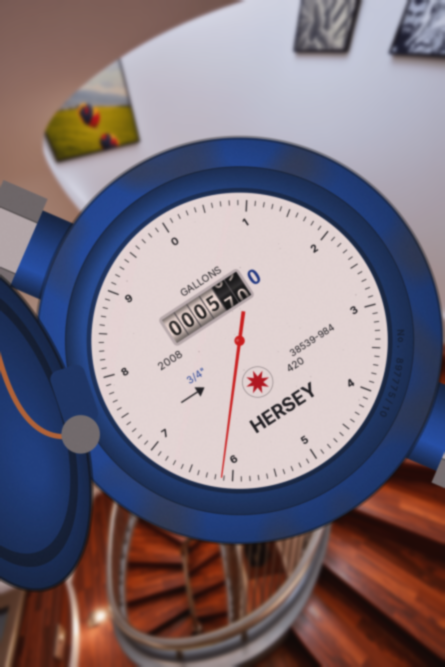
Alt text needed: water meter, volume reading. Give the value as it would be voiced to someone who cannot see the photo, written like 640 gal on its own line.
5696.1 gal
